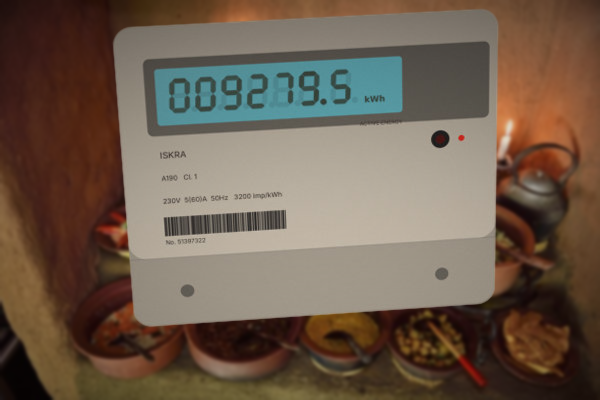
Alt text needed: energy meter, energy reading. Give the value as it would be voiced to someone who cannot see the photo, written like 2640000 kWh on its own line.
9279.5 kWh
